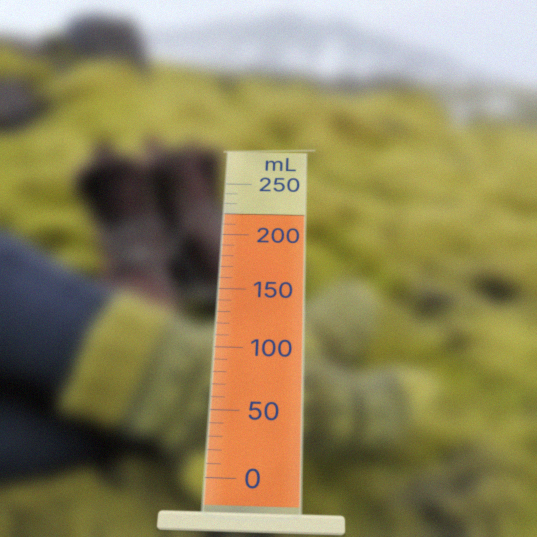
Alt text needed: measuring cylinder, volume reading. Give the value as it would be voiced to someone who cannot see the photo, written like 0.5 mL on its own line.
220 mL
